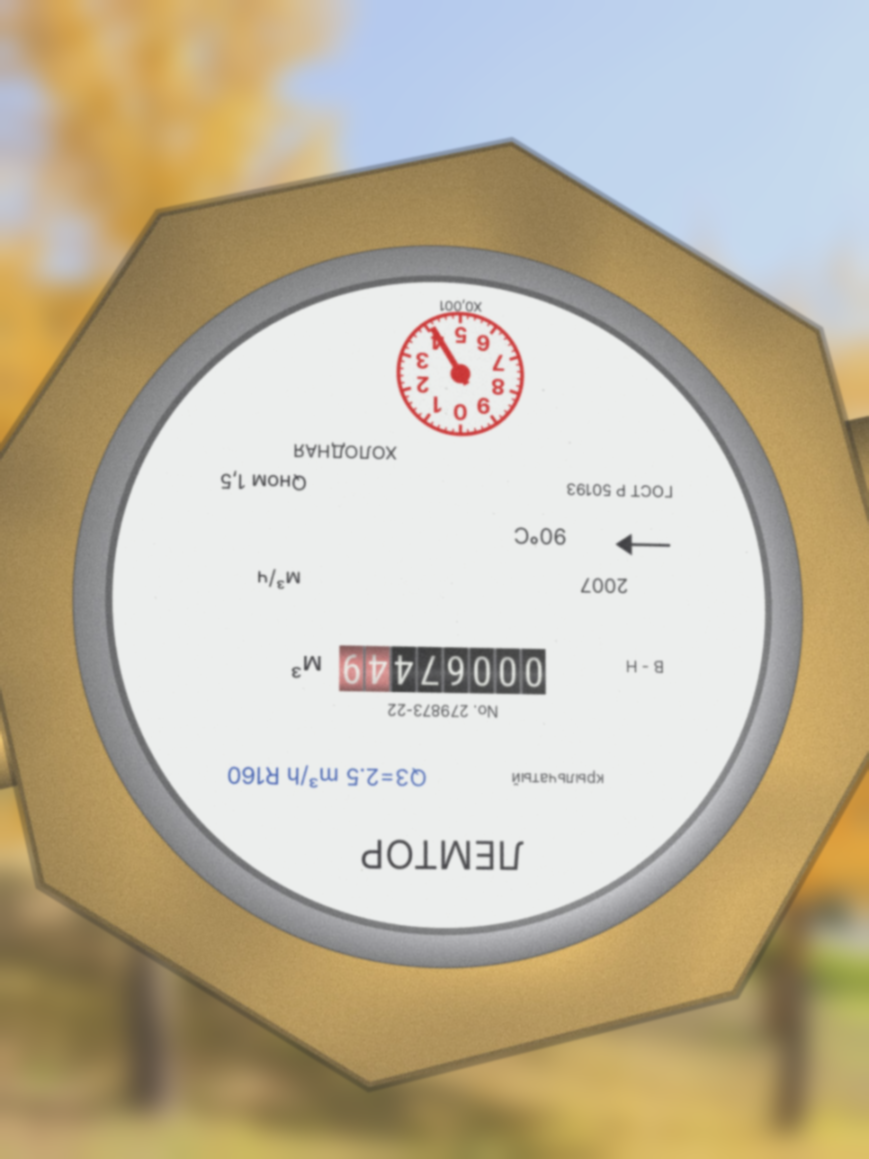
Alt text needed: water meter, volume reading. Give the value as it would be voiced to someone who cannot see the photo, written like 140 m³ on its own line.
674.494 m³
